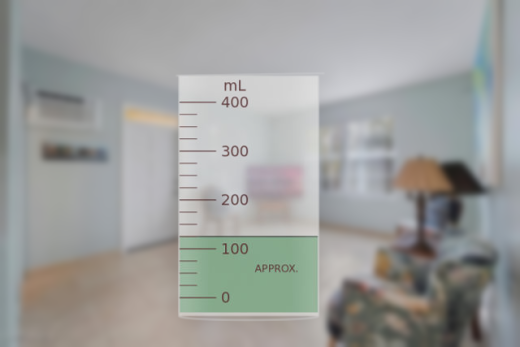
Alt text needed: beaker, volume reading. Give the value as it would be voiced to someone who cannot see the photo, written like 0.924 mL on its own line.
125 mL
